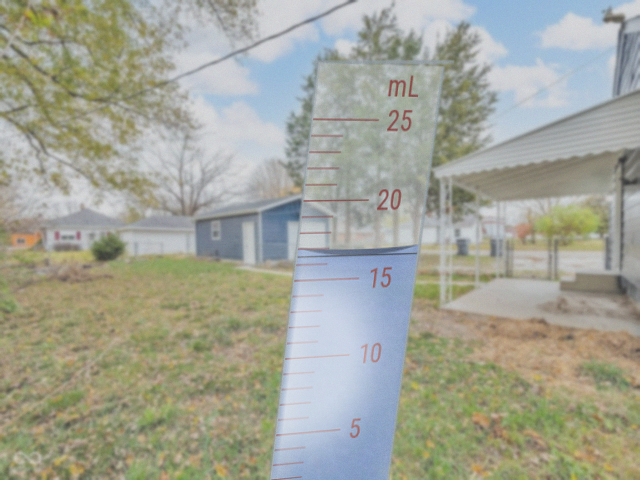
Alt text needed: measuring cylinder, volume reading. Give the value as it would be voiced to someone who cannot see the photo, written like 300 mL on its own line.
16.5 mL
